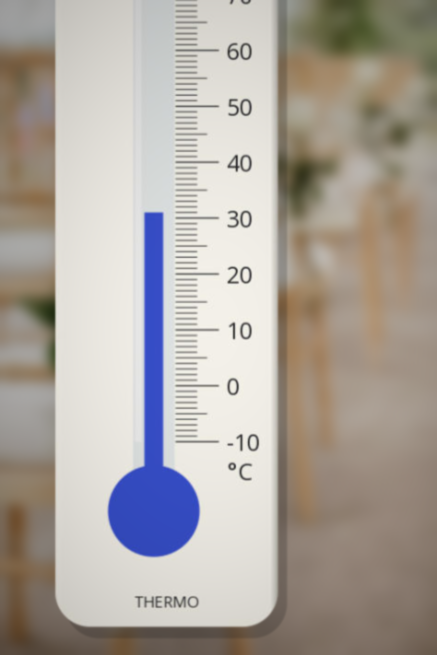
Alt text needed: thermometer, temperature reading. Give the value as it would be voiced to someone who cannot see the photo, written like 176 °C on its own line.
31 °C
